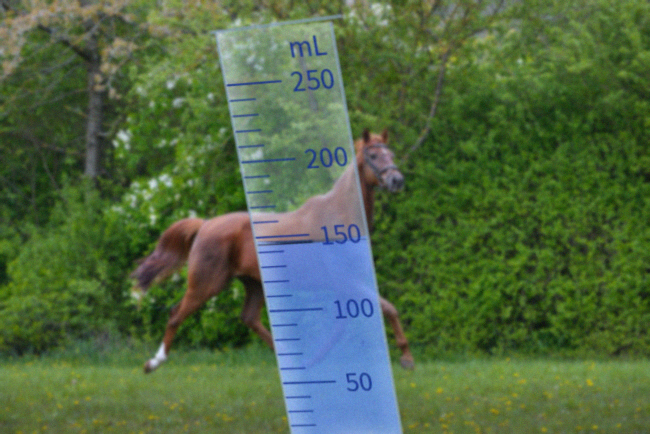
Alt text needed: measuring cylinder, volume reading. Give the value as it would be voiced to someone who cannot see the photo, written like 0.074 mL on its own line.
145 mL
